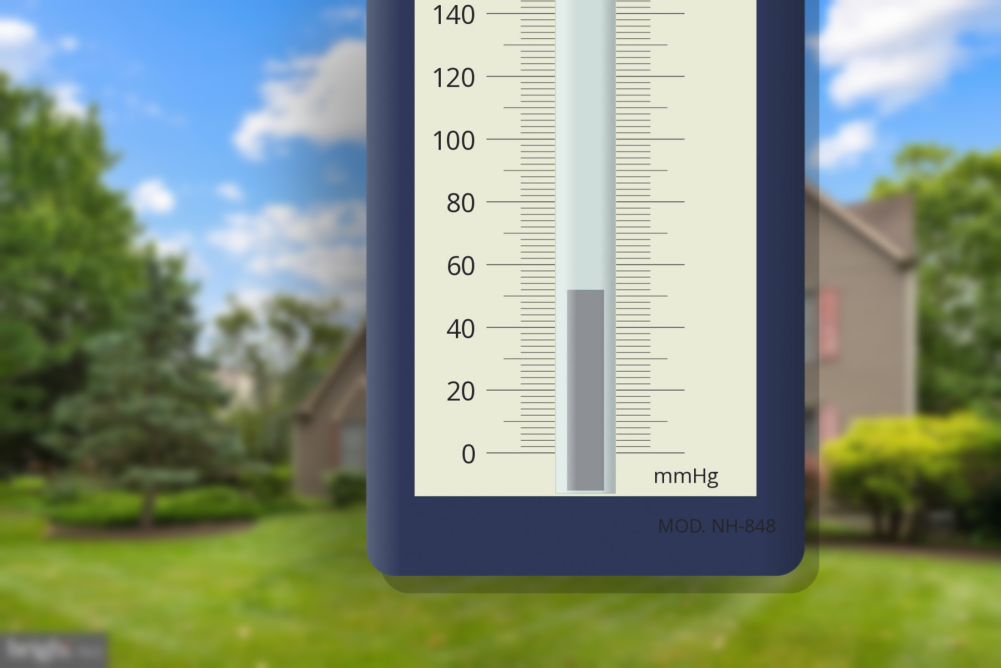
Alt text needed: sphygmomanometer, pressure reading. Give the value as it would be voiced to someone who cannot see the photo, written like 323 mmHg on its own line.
52 mmHg
